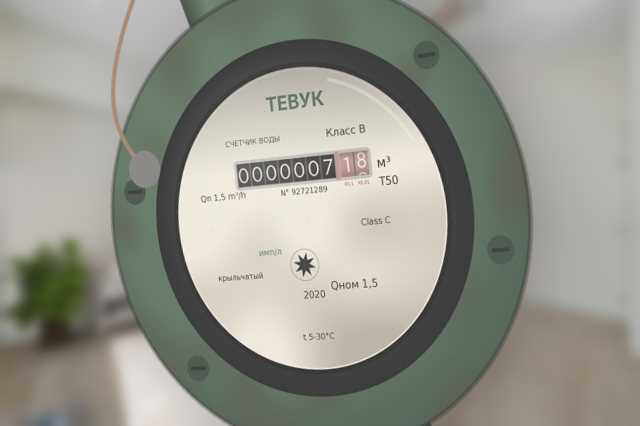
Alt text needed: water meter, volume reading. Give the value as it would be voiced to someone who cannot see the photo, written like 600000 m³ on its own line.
7.18 m³
